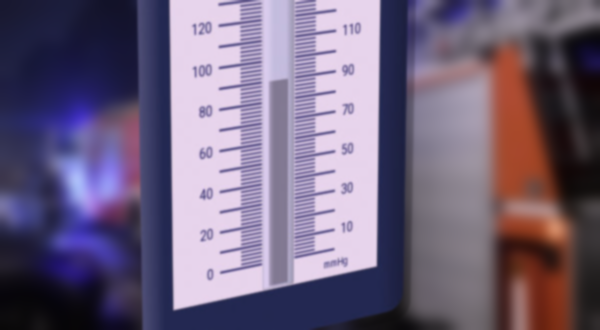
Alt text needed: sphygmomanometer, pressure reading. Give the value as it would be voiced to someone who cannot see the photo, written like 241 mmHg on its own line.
90 mmHg
